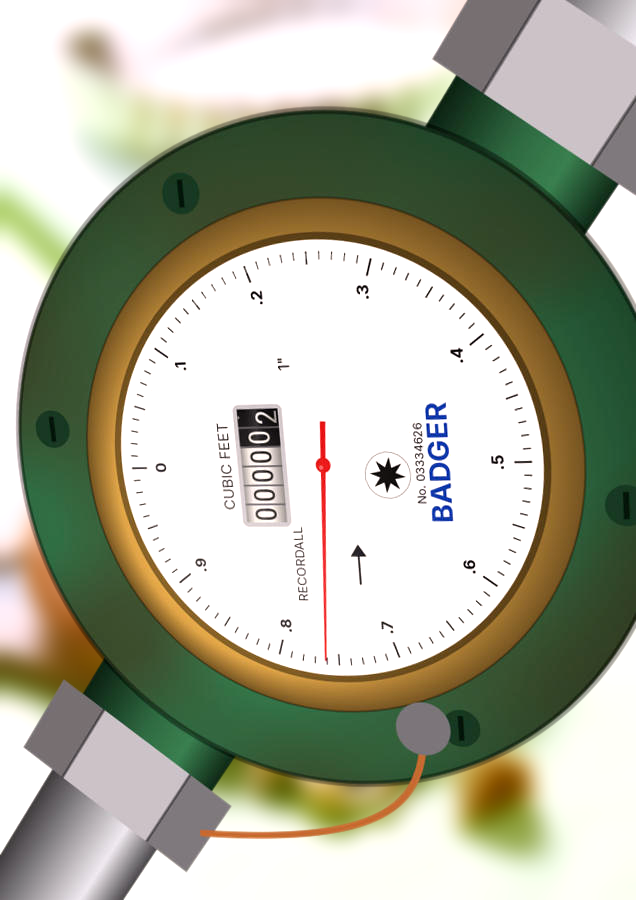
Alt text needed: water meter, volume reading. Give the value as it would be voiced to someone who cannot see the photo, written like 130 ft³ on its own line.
1.76 ft³
